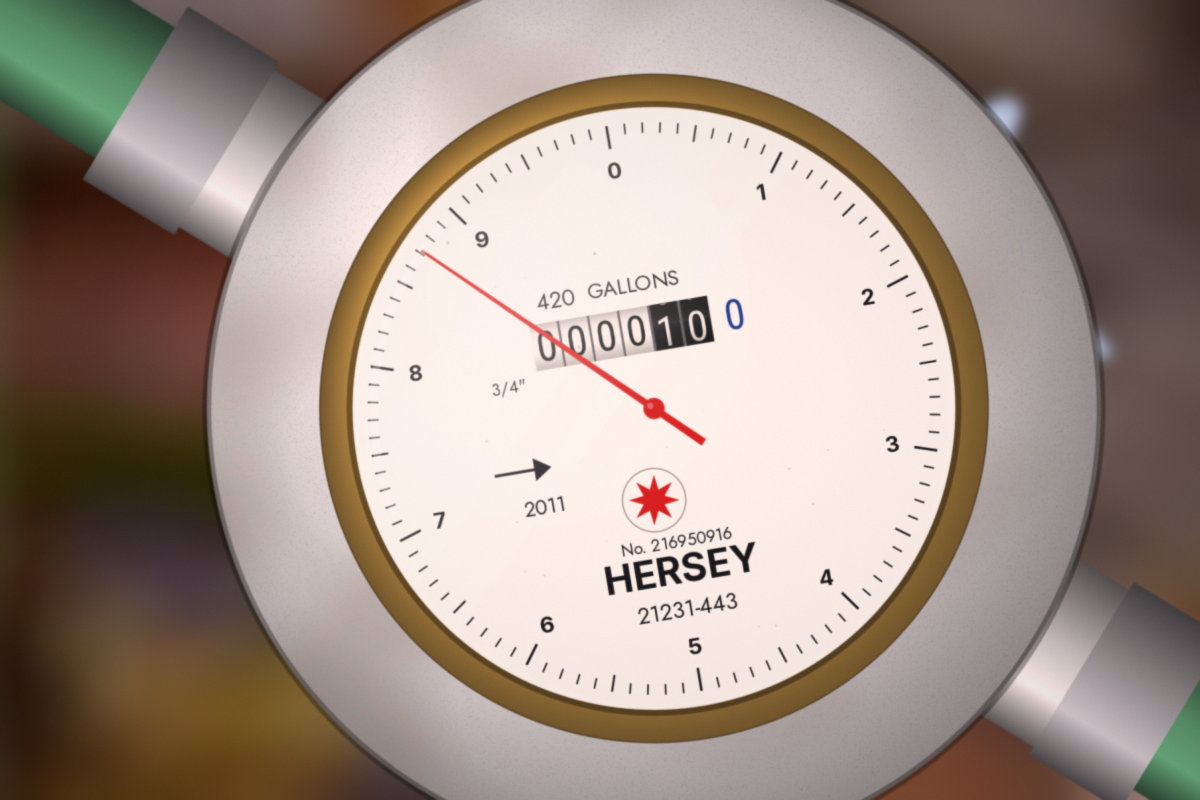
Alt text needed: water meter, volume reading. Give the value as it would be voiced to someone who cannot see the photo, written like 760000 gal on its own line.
98.7 gal
